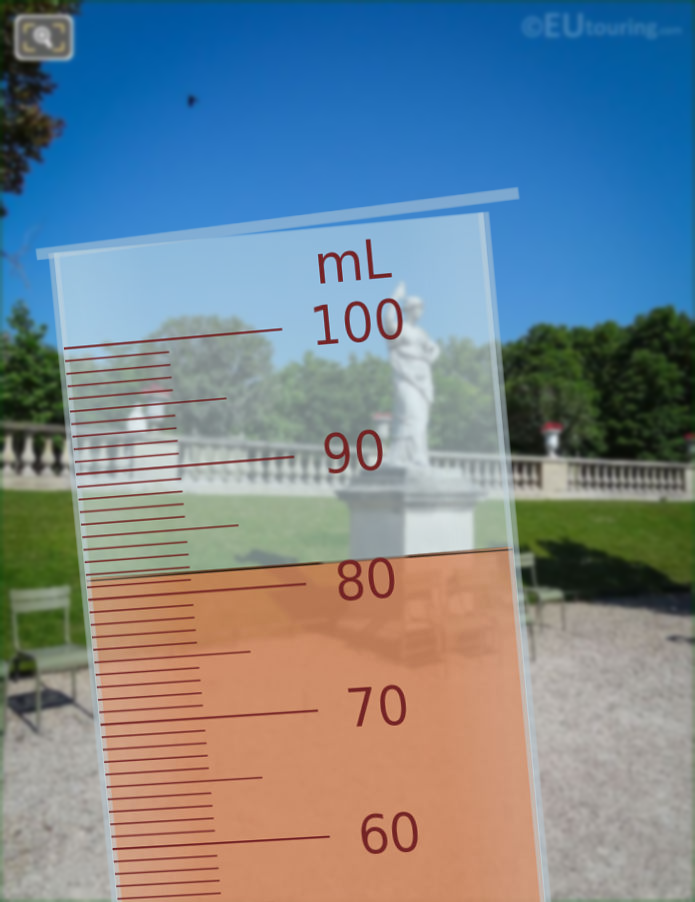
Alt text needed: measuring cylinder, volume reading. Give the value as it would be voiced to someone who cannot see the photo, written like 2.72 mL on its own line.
81.5 mL
